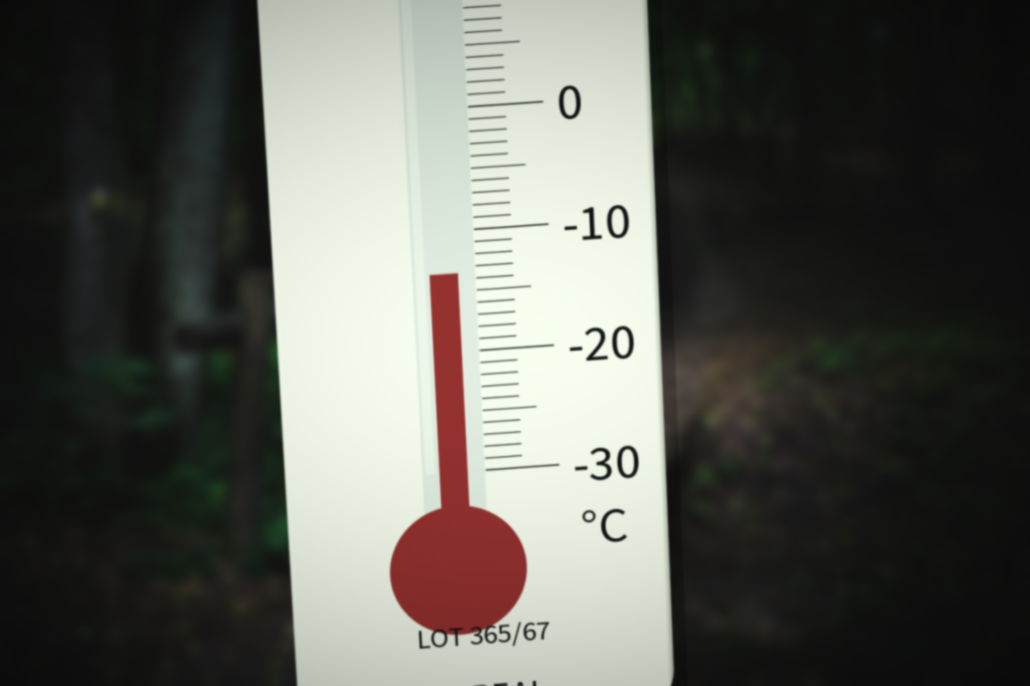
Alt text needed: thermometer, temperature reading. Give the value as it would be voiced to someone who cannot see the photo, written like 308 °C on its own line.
-13.5 °C
